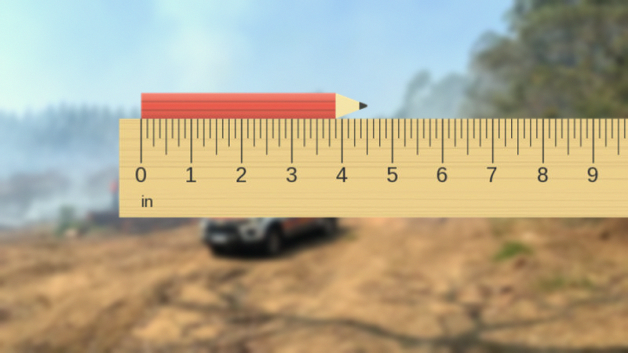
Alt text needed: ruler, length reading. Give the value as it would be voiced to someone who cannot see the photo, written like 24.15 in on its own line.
4.5 in
